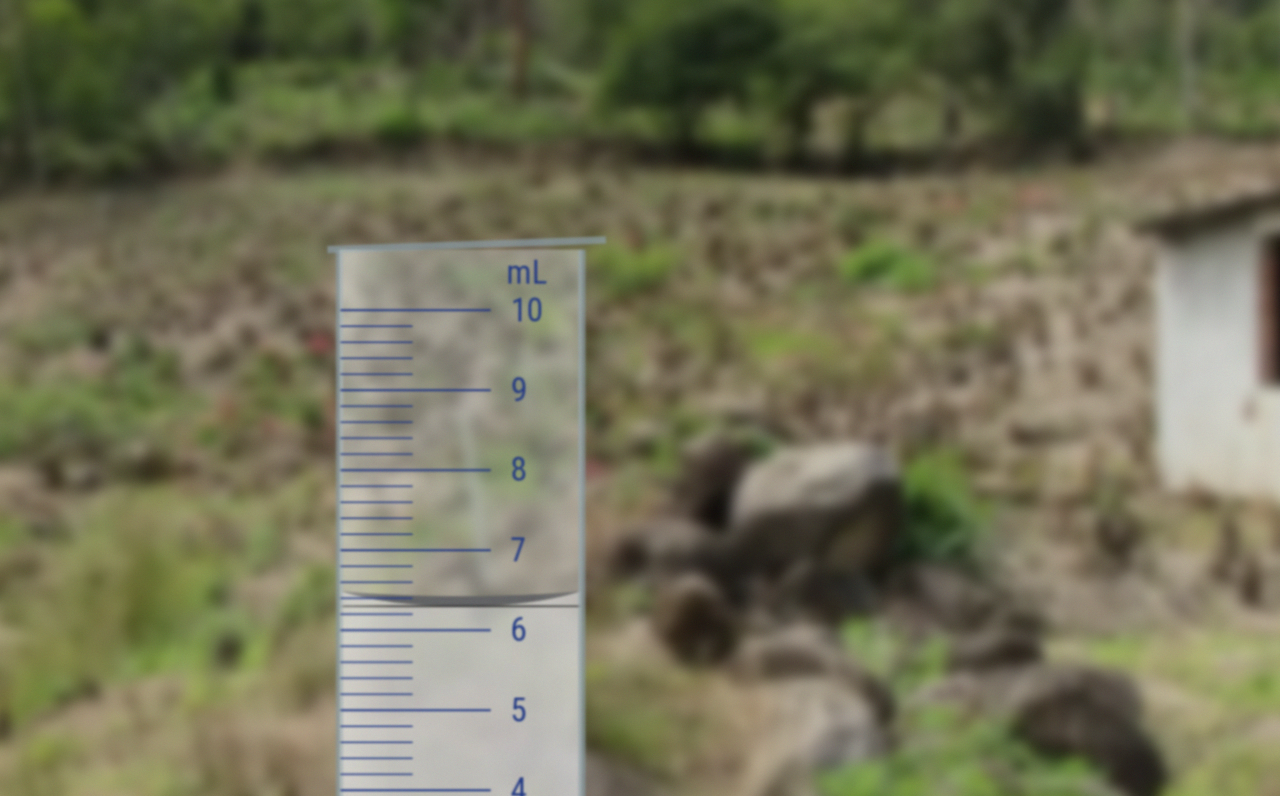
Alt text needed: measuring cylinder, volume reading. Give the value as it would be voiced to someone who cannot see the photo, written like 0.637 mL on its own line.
6.3 mL
